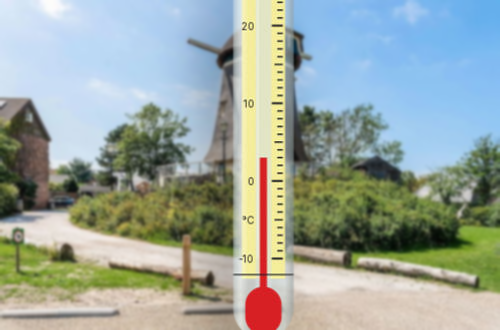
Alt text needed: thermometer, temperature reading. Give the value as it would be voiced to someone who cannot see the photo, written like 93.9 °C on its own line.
3 °C
